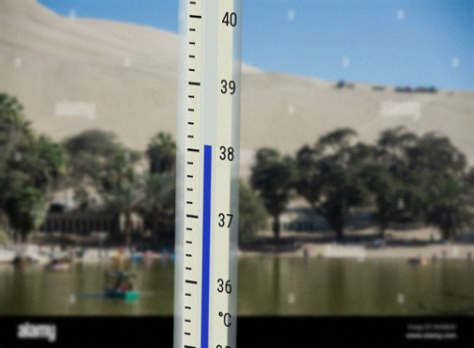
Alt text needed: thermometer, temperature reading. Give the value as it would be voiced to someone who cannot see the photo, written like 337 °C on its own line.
38.1 °C
